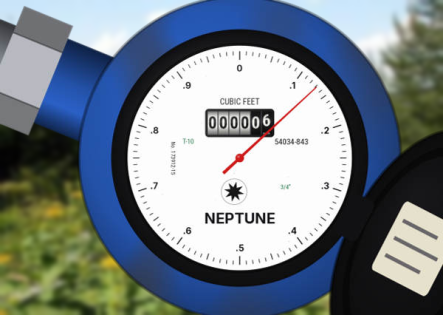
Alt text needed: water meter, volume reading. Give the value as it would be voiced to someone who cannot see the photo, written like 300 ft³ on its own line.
6.13 ft³
